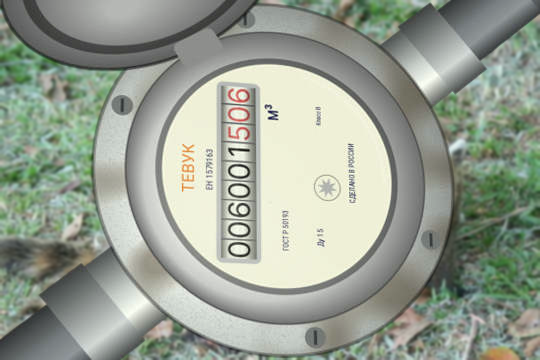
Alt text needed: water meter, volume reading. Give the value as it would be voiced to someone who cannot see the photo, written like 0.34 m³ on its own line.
6001.506 m³
